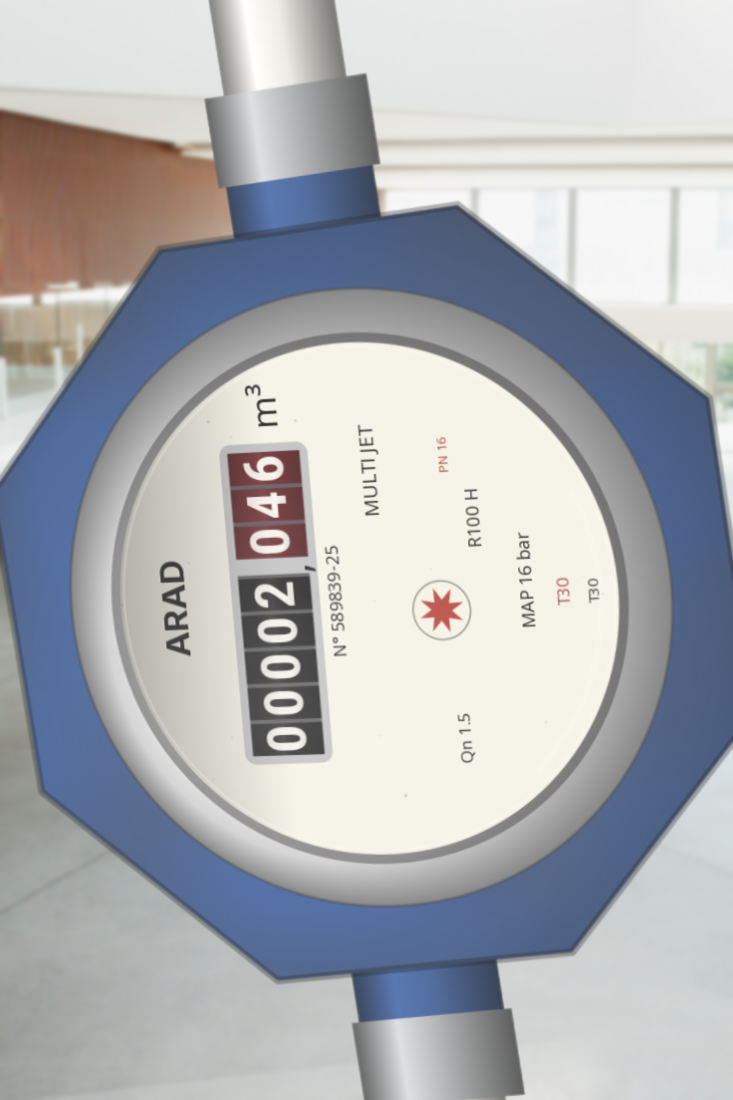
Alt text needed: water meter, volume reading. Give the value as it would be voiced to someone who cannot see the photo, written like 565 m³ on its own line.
2.046 m³
